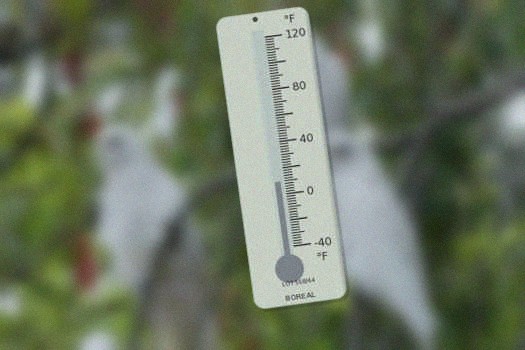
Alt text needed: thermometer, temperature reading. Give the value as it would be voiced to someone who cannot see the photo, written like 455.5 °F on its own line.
10 °F
